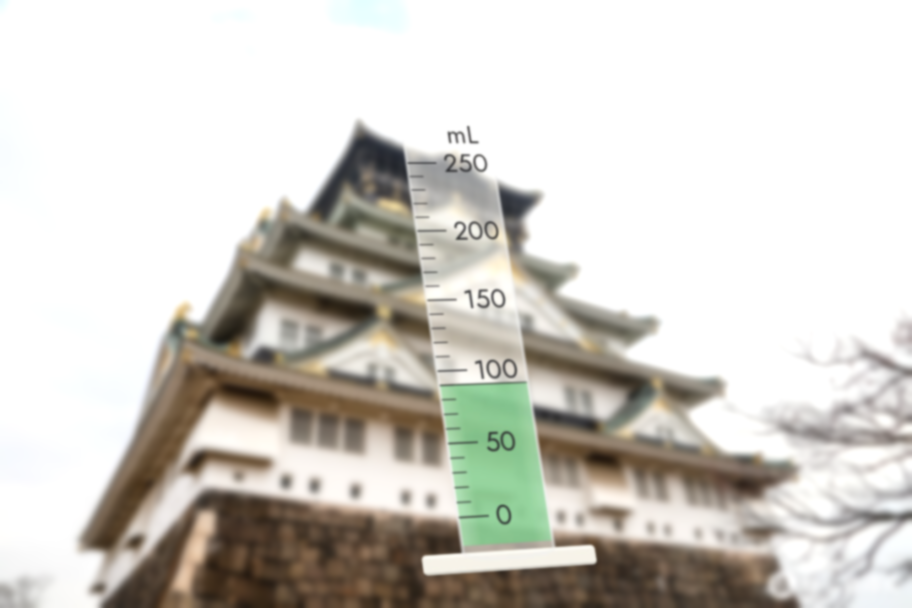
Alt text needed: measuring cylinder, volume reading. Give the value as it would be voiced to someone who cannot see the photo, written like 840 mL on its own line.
90 mL
